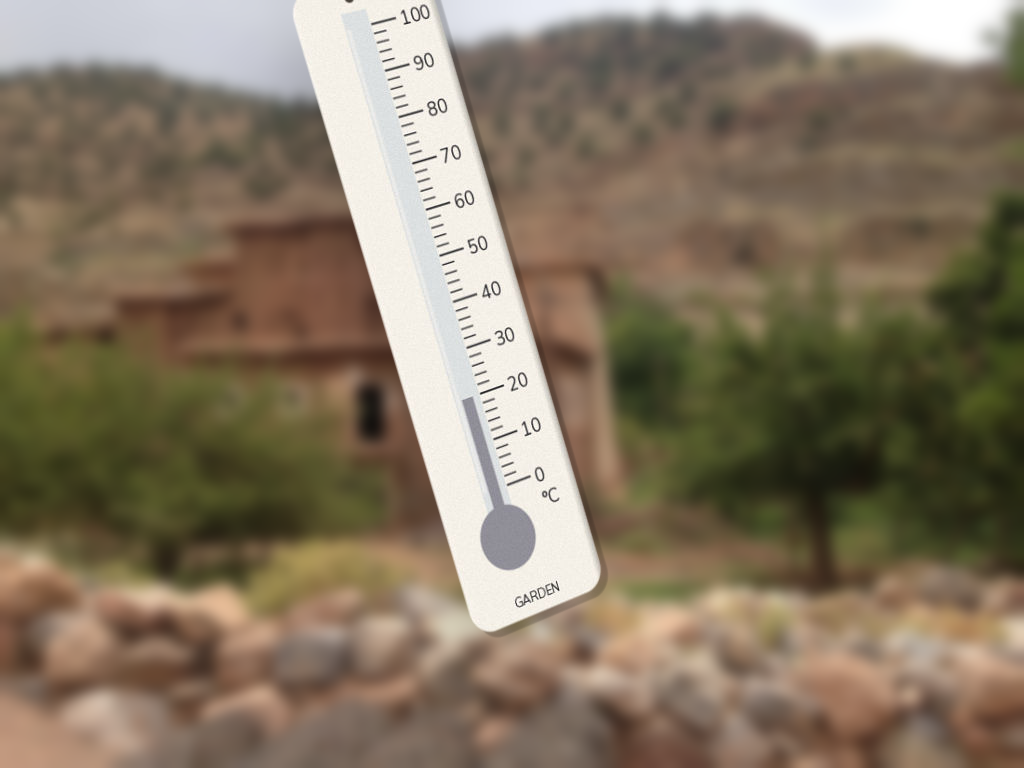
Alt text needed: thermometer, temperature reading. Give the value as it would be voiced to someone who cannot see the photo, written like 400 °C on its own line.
20 °C
